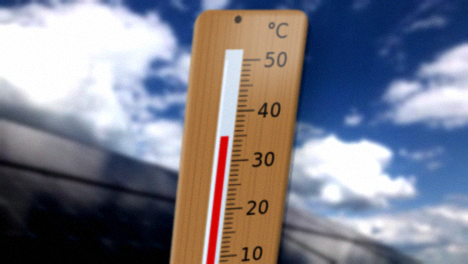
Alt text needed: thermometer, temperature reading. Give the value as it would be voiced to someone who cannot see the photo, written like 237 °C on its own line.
35 °C
